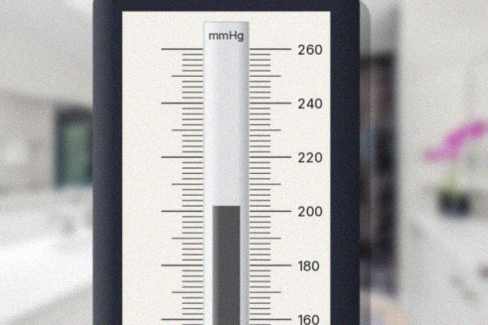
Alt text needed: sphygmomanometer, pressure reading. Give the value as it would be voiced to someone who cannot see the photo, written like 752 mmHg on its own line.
202 mmHg
